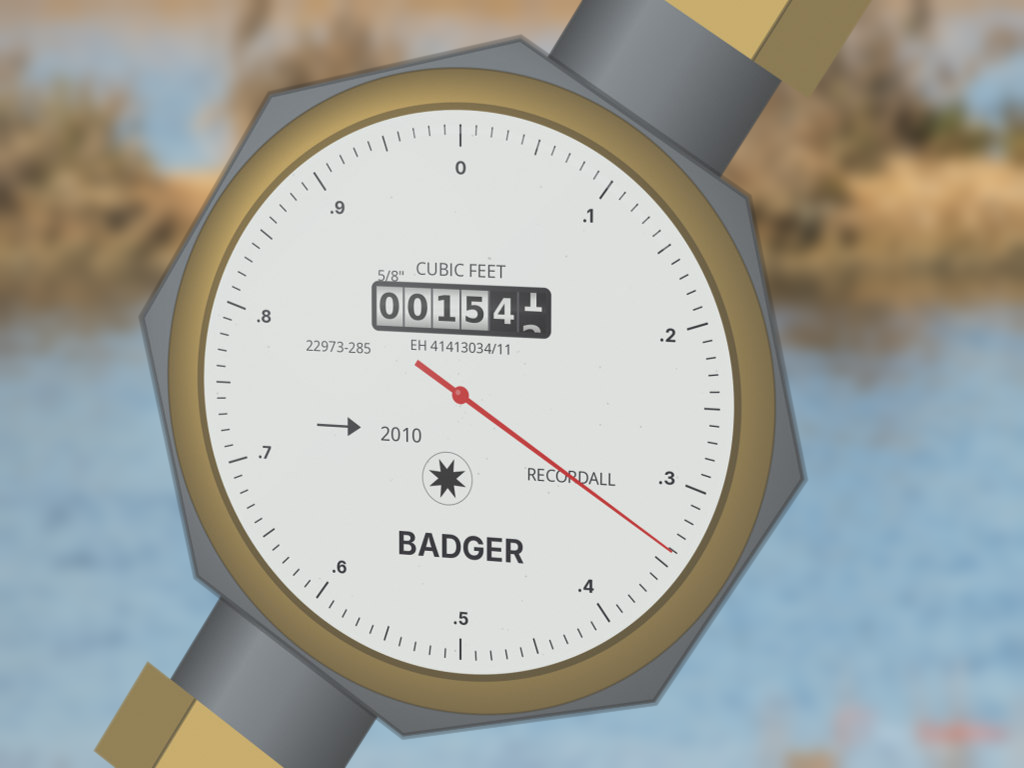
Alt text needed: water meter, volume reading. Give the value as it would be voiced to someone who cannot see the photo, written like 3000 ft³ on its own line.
1541.34 ft³
